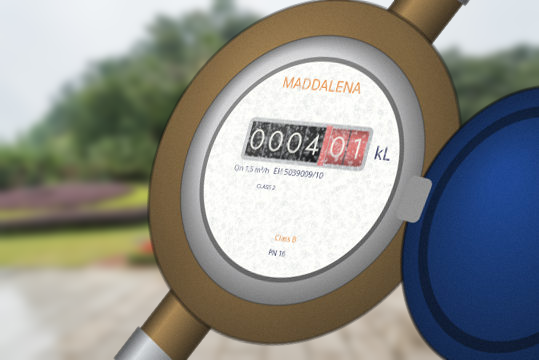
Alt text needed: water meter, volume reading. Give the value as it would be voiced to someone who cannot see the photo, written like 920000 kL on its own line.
4.01 kL
